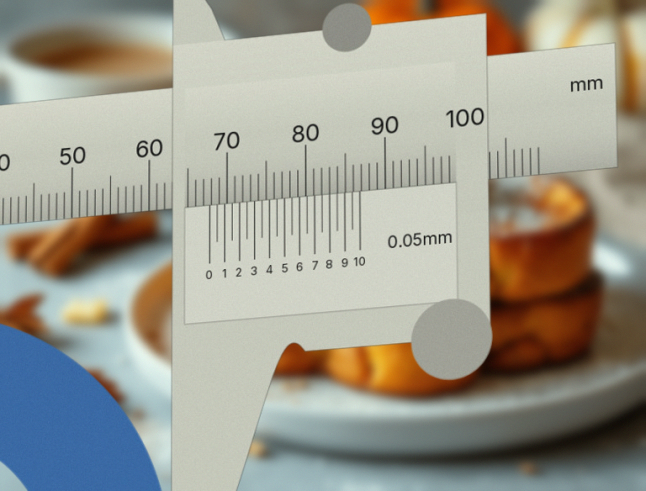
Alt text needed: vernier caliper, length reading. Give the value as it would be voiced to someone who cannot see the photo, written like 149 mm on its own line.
67.8 mm
